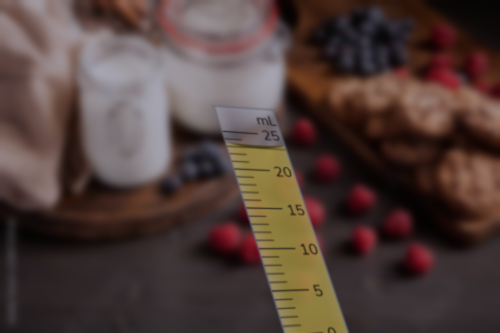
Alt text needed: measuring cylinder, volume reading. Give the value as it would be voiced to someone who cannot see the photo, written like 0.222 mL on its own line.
23 mL
